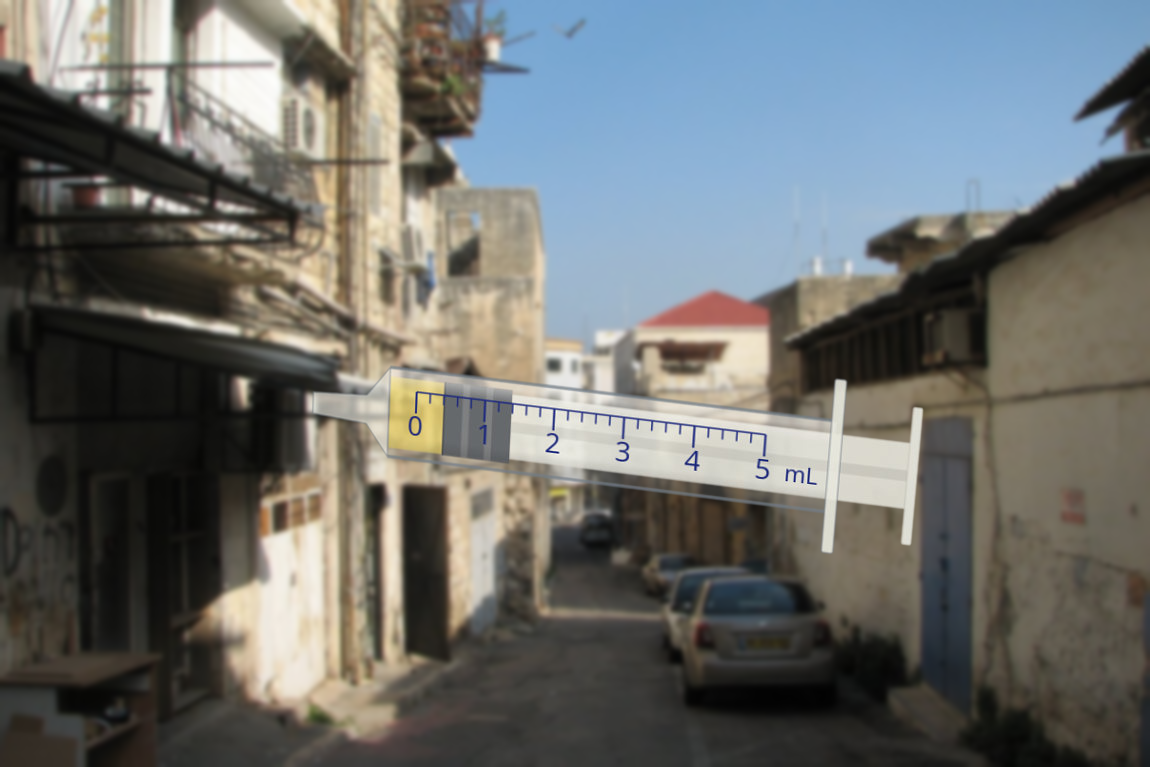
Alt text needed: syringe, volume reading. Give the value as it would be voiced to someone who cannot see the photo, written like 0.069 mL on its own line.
0.4 mL
